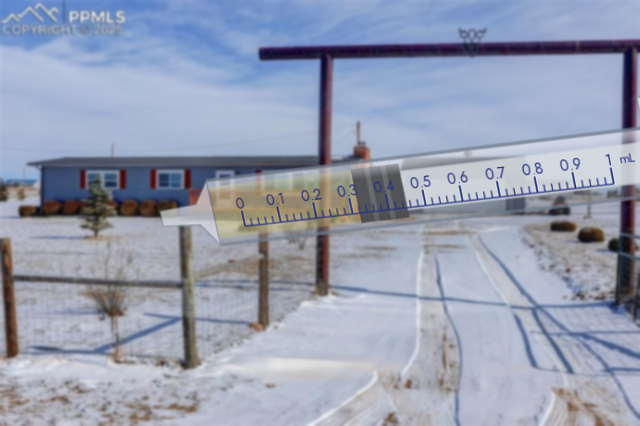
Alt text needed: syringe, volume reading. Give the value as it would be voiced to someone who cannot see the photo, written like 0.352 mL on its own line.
0.32 mL
